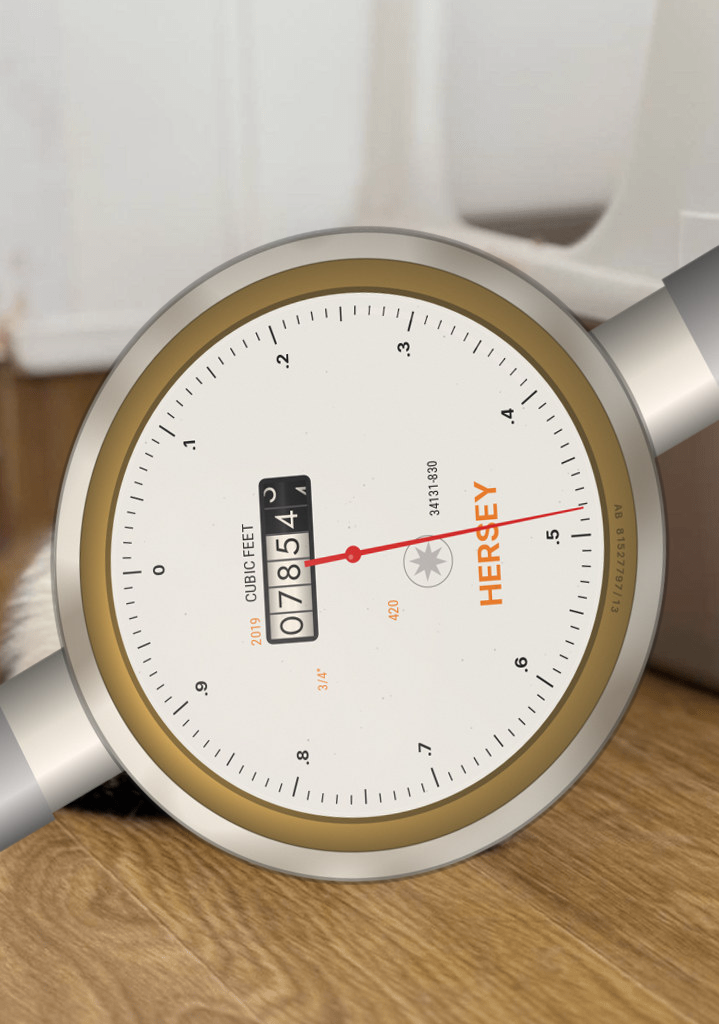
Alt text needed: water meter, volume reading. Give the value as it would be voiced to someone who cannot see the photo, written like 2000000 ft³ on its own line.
78543.48 ft³
